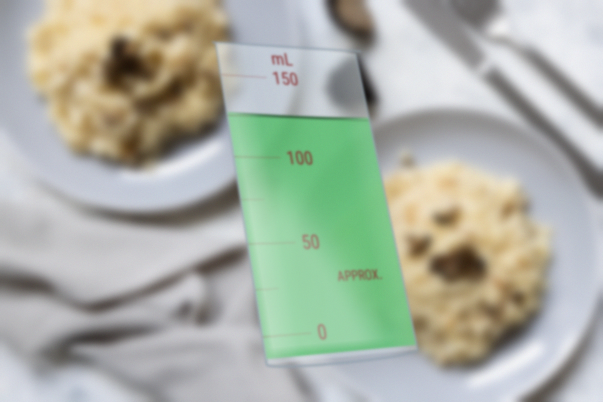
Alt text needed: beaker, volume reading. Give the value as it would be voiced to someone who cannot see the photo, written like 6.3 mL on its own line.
125 mL
